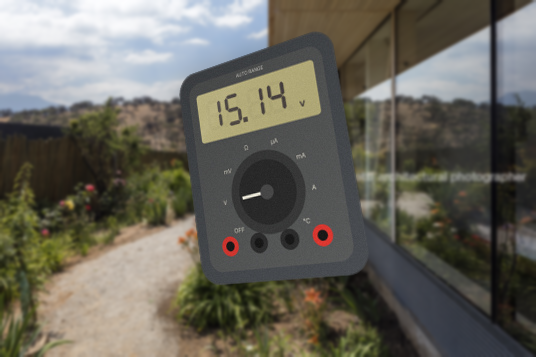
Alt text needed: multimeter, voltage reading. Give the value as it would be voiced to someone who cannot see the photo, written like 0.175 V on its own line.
15.14 V
